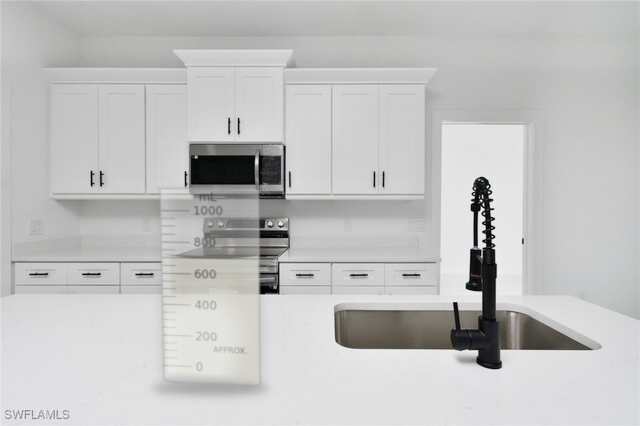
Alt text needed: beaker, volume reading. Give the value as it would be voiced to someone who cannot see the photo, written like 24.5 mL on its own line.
700 mL
